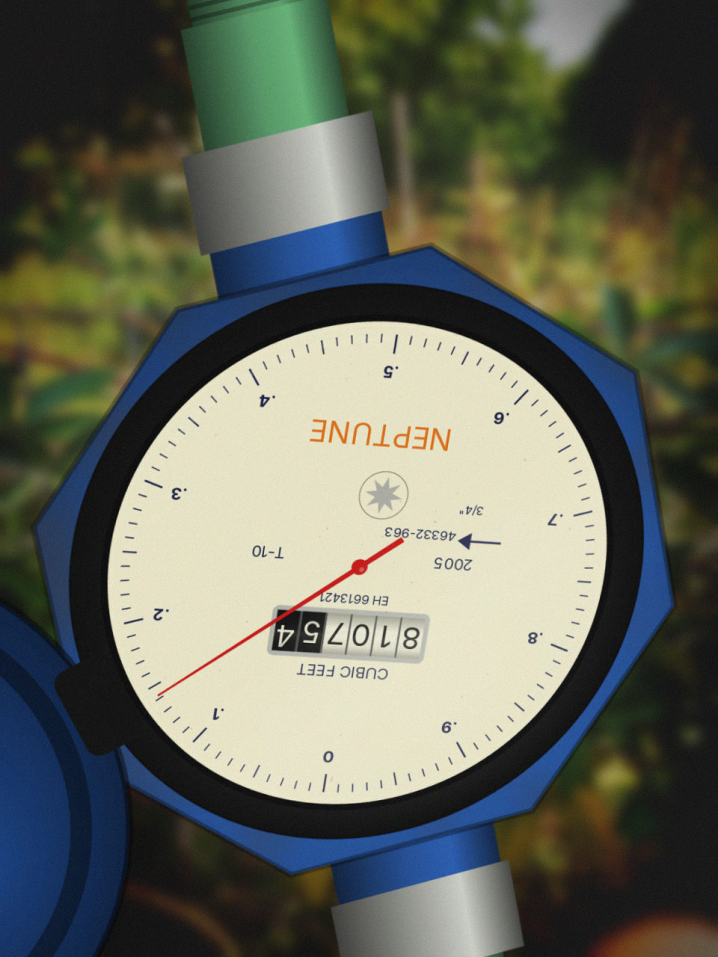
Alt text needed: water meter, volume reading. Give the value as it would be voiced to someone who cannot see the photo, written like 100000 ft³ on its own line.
810754.14 ft³
